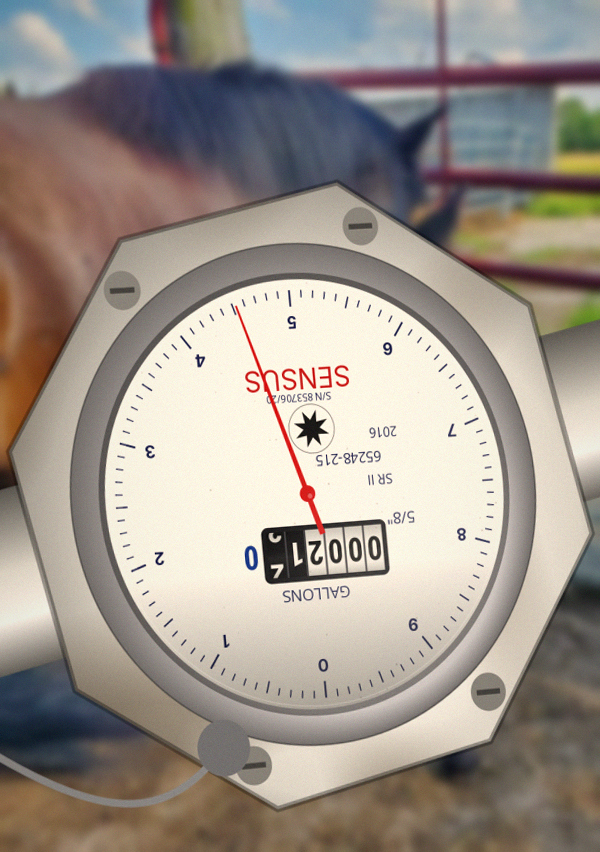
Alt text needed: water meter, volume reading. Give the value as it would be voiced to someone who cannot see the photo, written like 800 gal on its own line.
2124.5 gal
